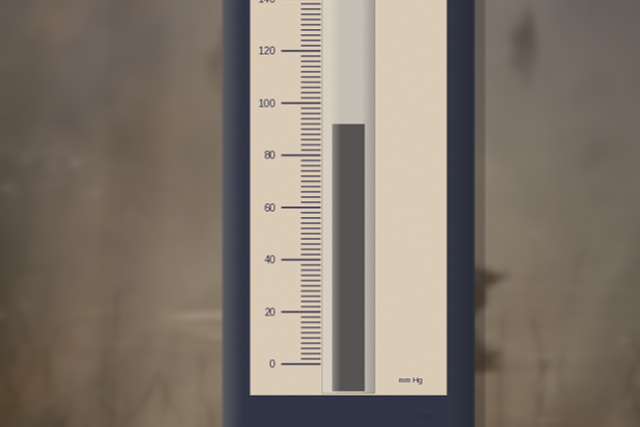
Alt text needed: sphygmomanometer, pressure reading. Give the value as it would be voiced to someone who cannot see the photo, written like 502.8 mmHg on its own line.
92 mmHg
